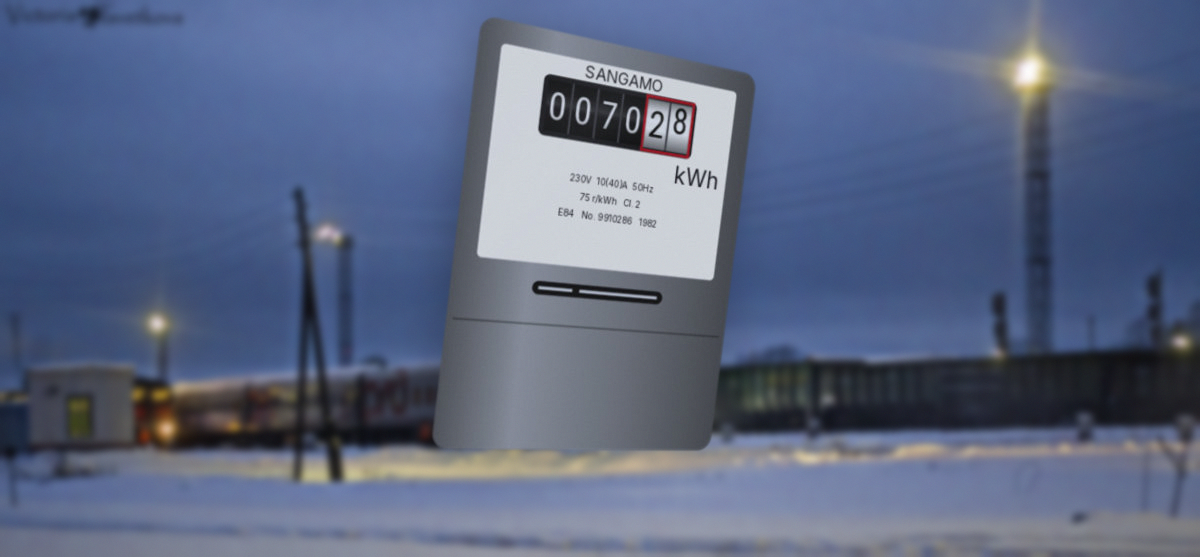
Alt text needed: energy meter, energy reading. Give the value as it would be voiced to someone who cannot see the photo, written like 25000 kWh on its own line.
70.28 kWh
